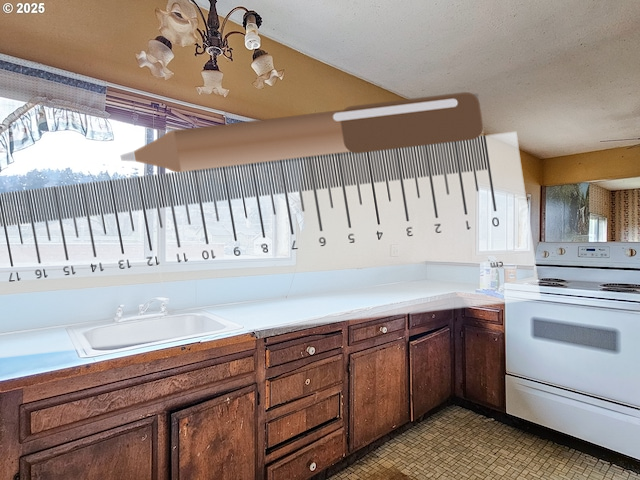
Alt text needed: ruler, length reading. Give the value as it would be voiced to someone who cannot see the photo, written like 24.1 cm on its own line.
12.5 cm
